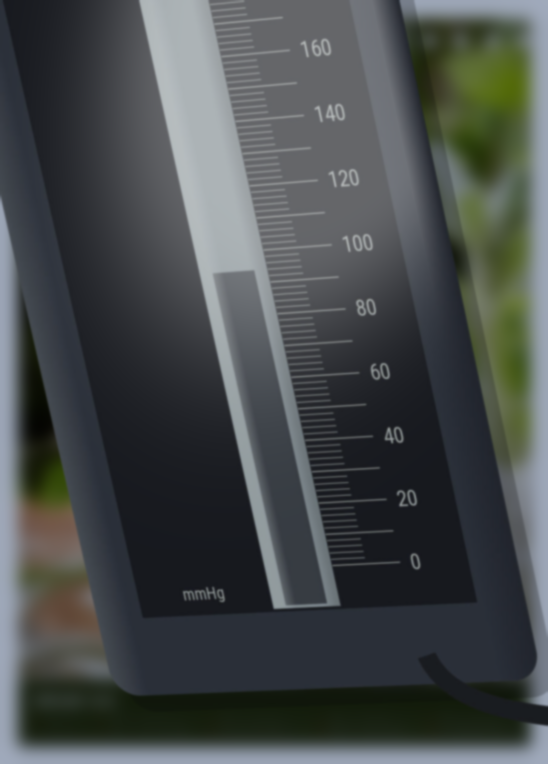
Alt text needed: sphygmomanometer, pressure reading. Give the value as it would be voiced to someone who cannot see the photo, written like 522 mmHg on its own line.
94 mmHg
